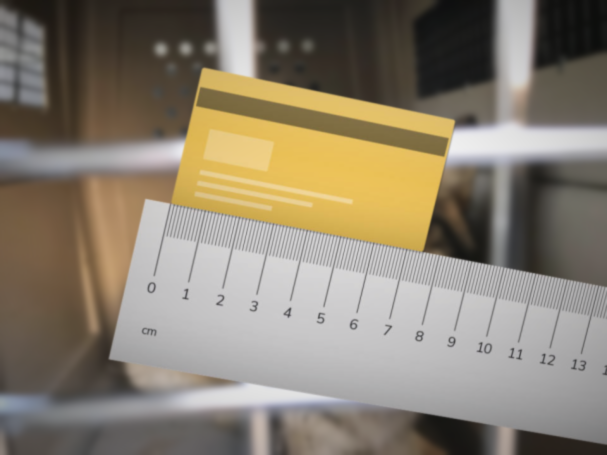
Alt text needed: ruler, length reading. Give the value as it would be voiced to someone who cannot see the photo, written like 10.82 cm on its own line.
7.5 cm
